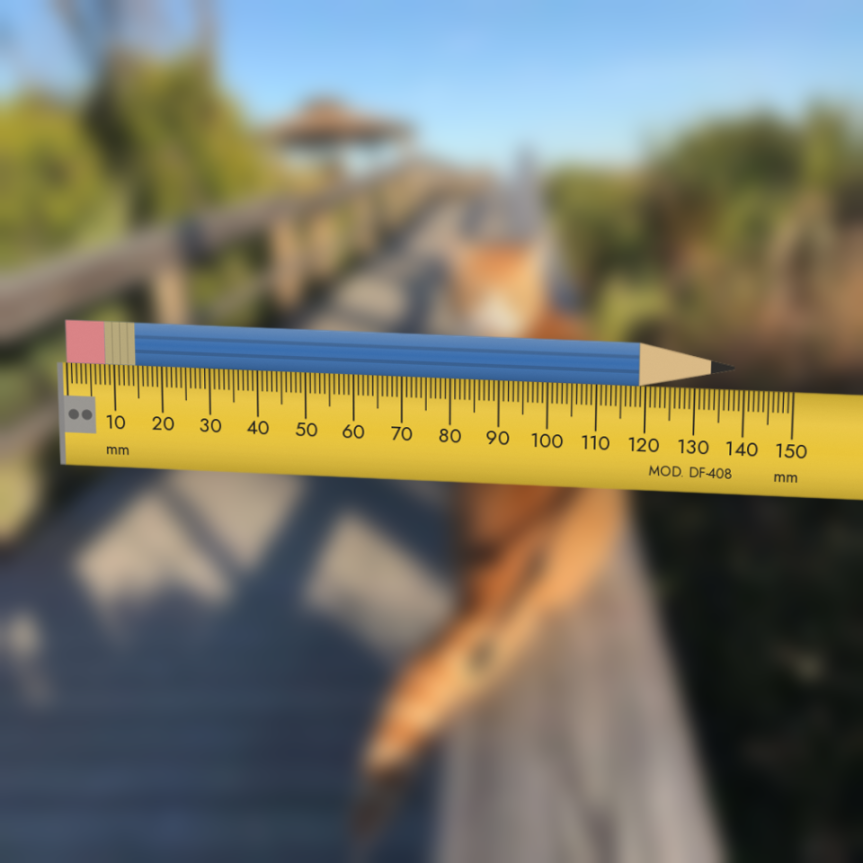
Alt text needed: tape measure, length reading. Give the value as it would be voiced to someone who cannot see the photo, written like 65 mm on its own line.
138 mm
